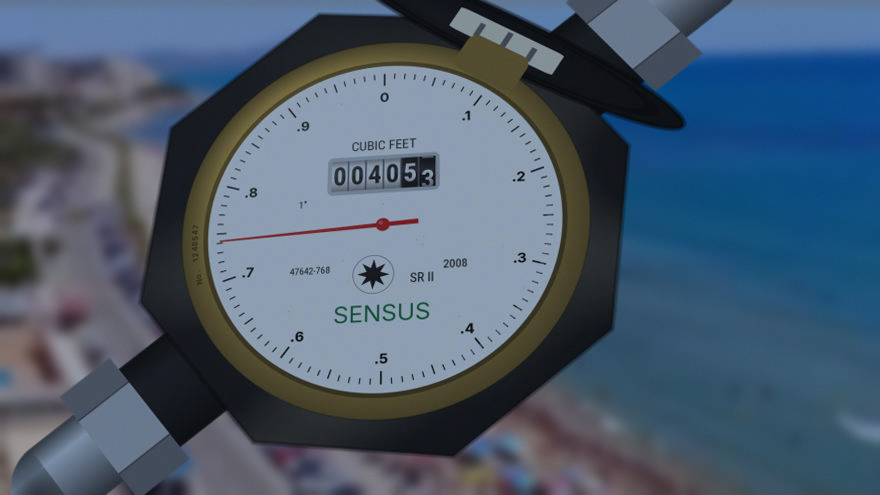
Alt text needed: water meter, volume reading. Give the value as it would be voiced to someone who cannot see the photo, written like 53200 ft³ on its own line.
4052.74 ft³
